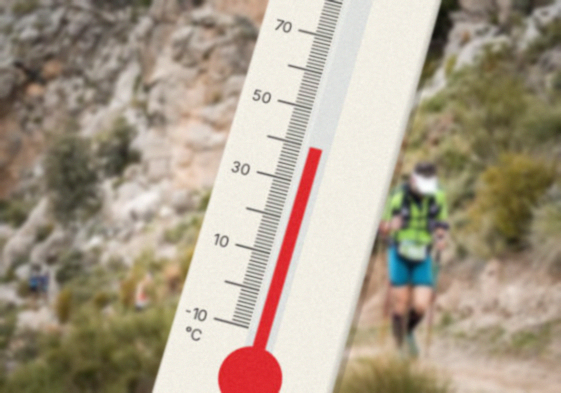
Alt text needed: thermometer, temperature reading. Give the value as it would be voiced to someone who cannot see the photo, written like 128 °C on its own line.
40 °C
